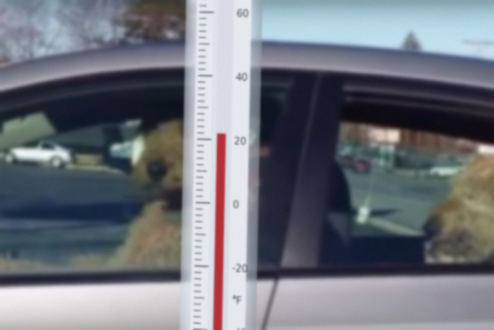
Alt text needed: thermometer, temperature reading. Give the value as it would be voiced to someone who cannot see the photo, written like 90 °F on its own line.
22 °F
